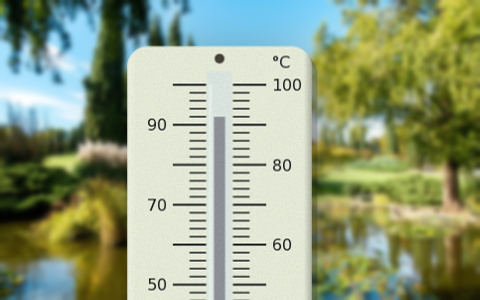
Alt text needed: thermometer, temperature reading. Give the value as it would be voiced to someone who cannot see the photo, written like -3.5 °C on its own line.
92 °C
